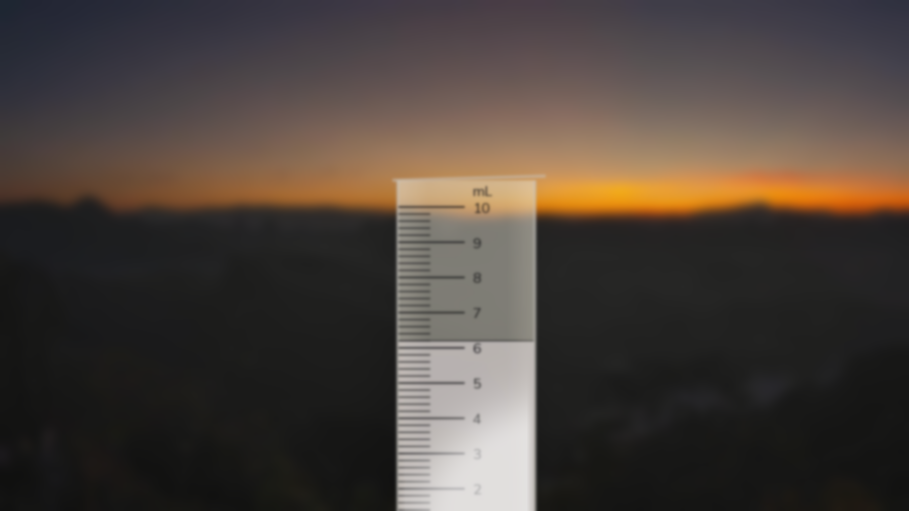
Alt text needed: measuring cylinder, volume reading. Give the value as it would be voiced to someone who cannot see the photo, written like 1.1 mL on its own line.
6.2 mL
